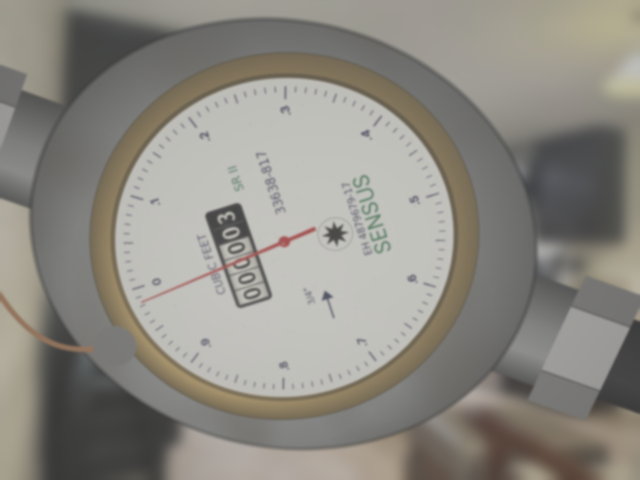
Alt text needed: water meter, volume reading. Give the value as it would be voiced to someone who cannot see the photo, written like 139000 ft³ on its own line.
2.98 ft³
